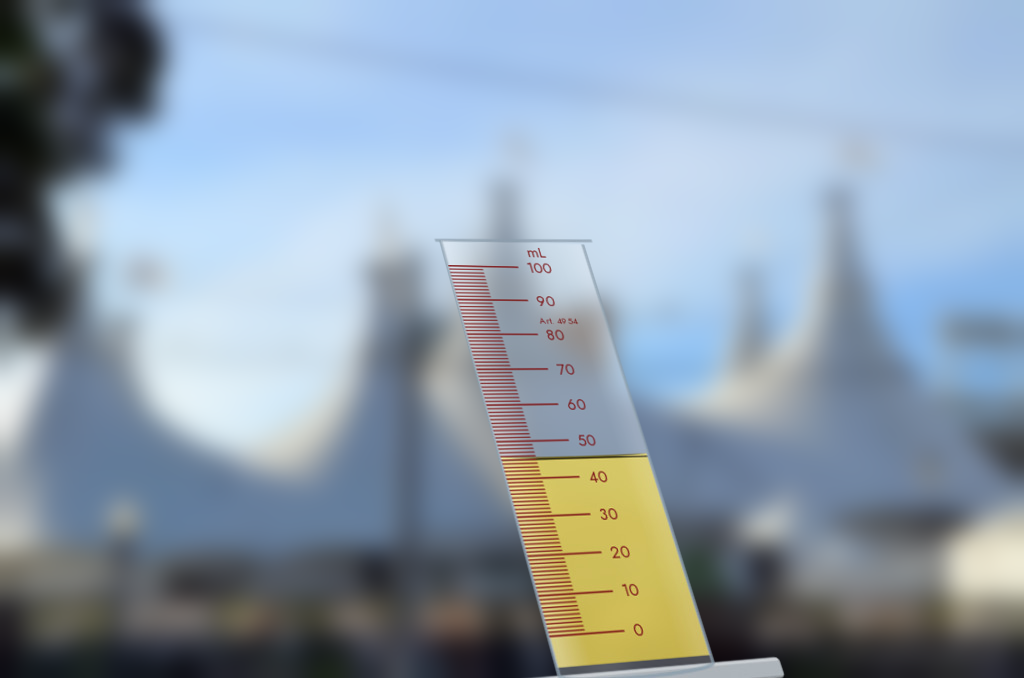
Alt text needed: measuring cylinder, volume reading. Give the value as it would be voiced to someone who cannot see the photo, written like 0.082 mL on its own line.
45 mL
